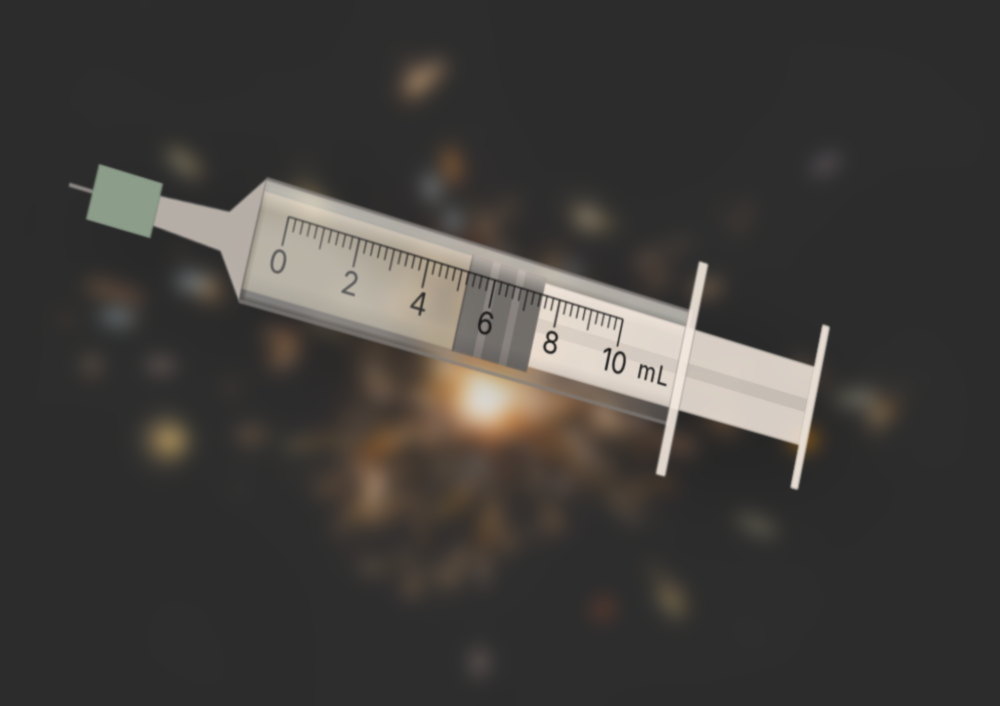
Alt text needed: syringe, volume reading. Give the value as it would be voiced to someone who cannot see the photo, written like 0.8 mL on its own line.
5.2 mL
